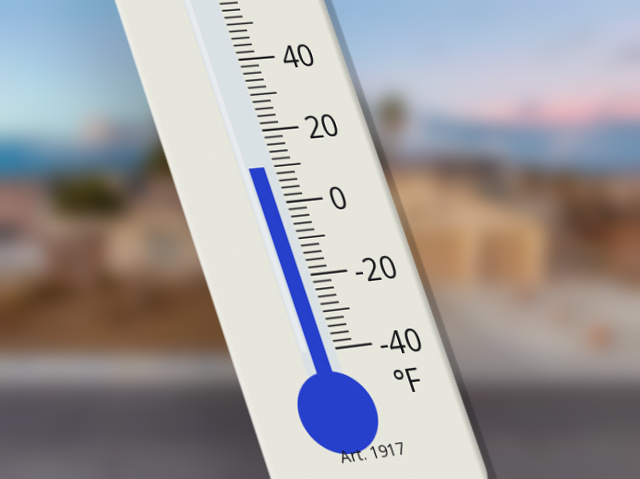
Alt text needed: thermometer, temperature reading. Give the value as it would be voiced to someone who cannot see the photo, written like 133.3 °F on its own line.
10 °F
